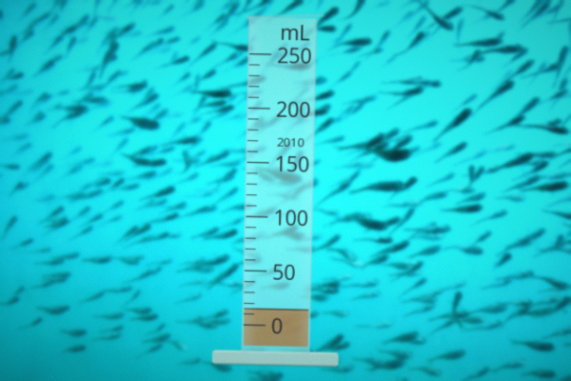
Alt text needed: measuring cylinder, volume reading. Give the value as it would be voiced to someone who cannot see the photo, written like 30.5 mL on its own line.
15 mL
